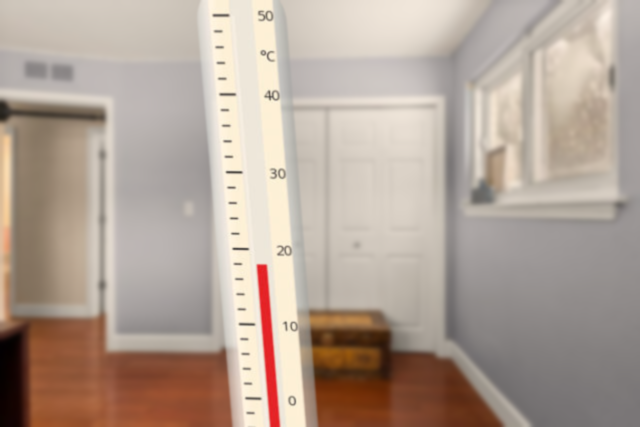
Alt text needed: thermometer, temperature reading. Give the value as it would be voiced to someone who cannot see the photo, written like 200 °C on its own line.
18 °C
